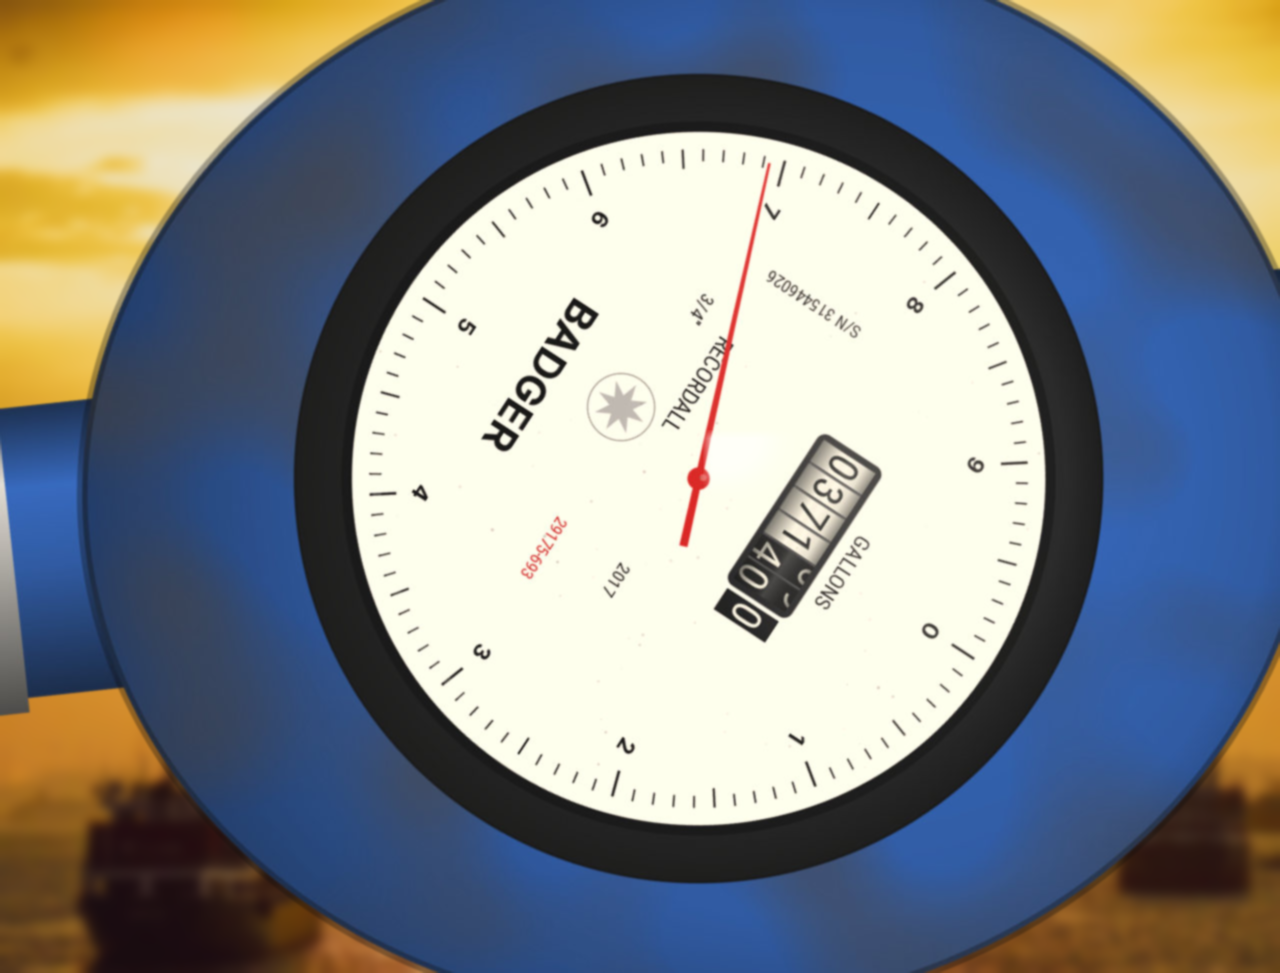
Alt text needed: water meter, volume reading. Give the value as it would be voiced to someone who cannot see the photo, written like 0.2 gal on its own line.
371396.9 gal
